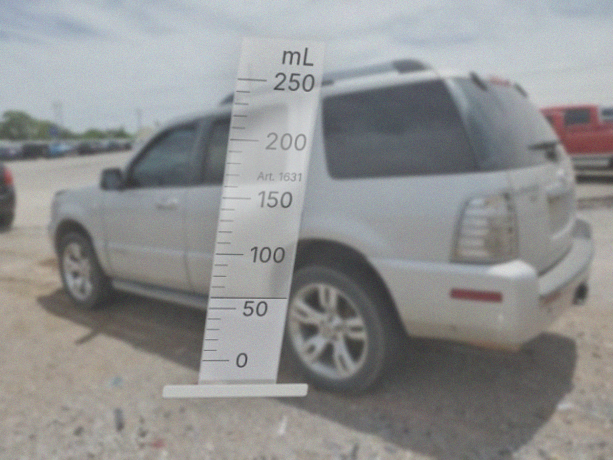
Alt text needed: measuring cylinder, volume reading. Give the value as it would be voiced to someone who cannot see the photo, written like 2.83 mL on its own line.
60 mL
